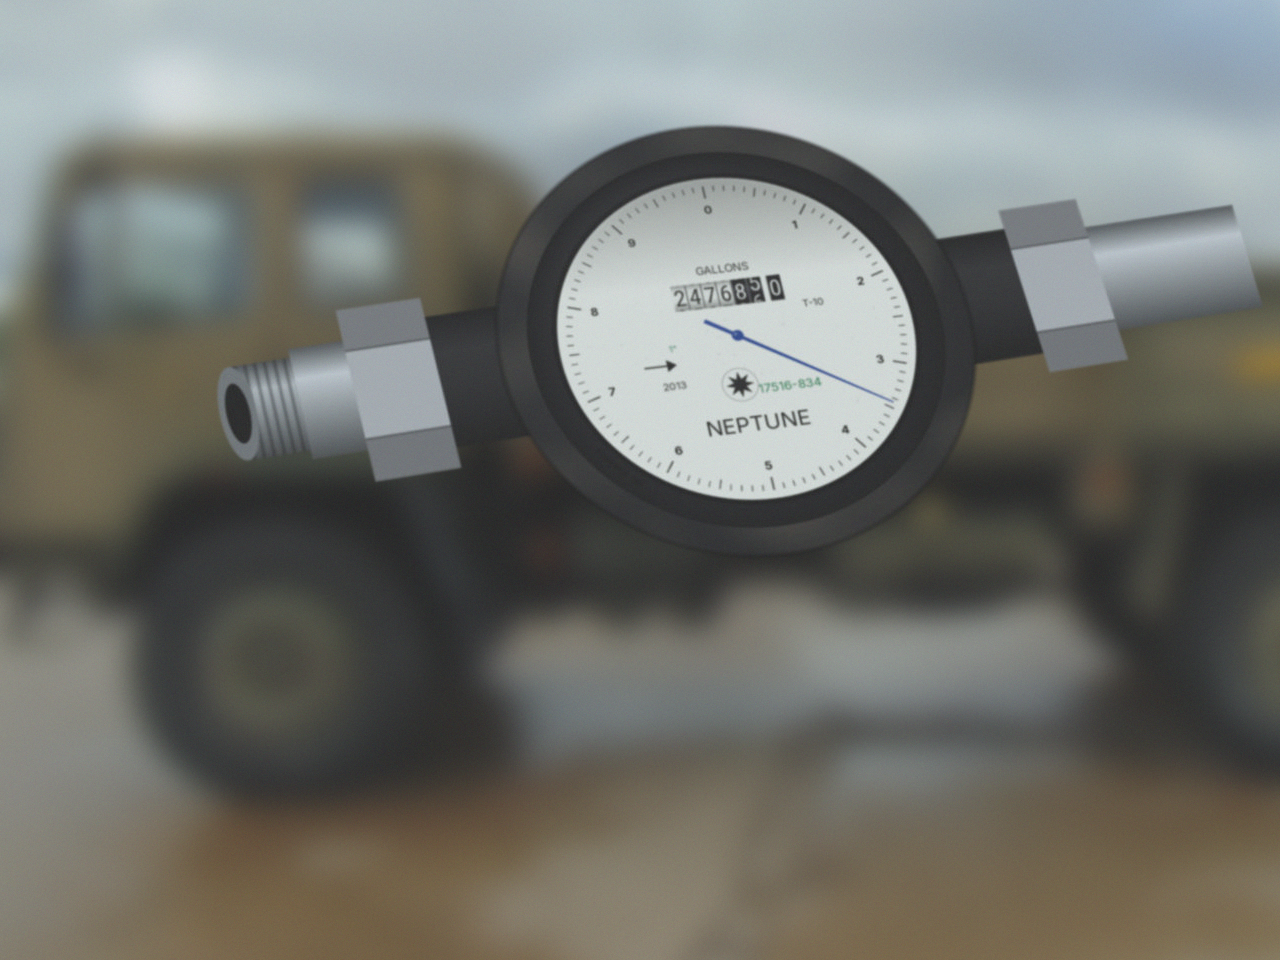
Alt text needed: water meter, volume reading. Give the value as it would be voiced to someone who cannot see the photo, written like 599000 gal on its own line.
2476853.4 gal
